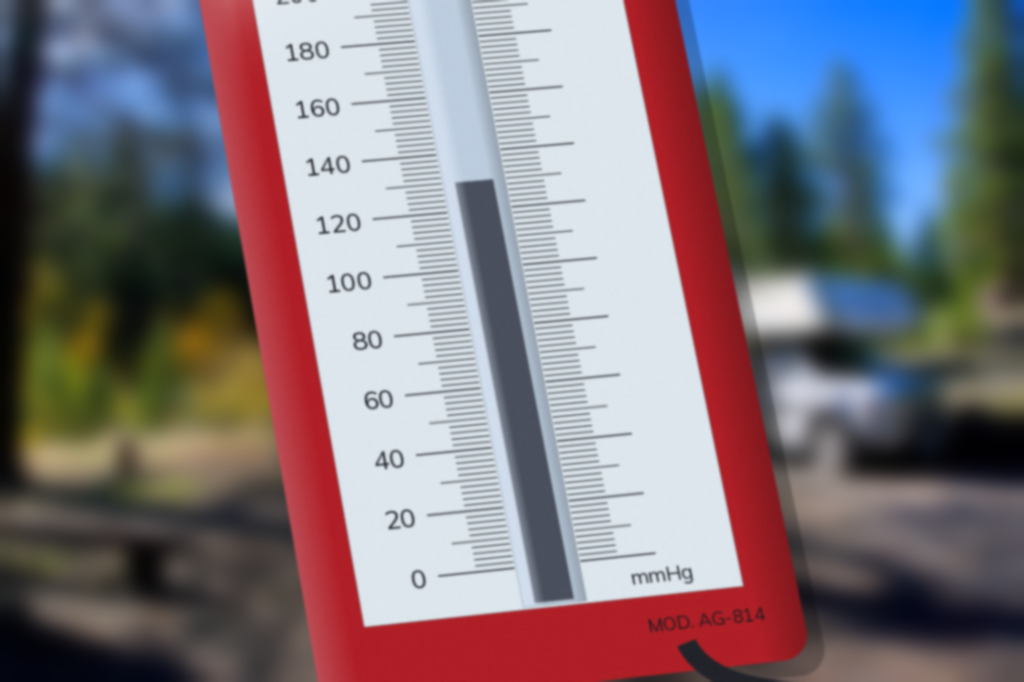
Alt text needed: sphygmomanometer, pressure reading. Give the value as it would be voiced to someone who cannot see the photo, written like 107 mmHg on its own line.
130 mmHg
